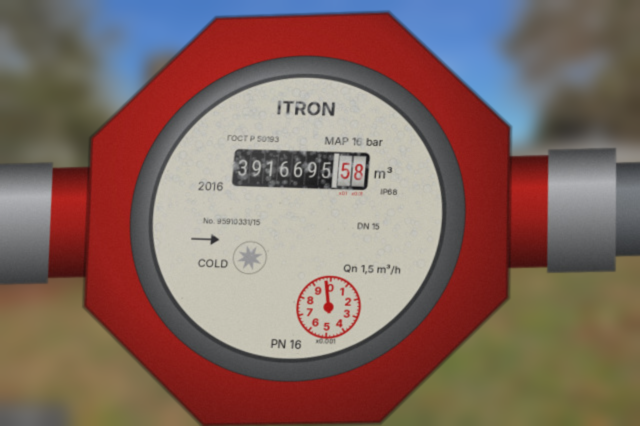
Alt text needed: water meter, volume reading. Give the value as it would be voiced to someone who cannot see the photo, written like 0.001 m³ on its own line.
3916695.579 m³
